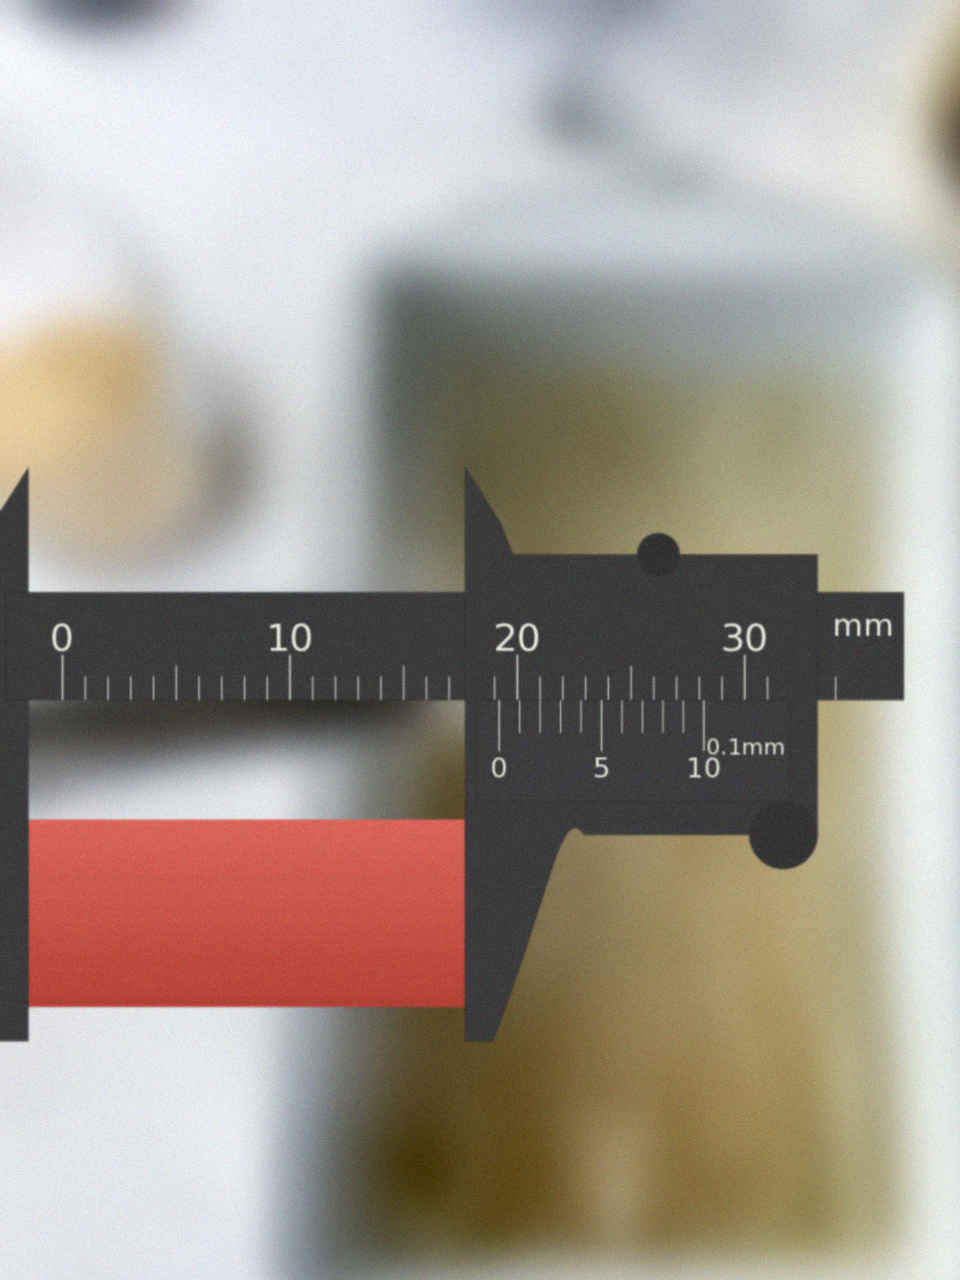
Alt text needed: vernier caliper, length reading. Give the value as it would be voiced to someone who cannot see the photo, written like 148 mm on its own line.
19.2 mm
